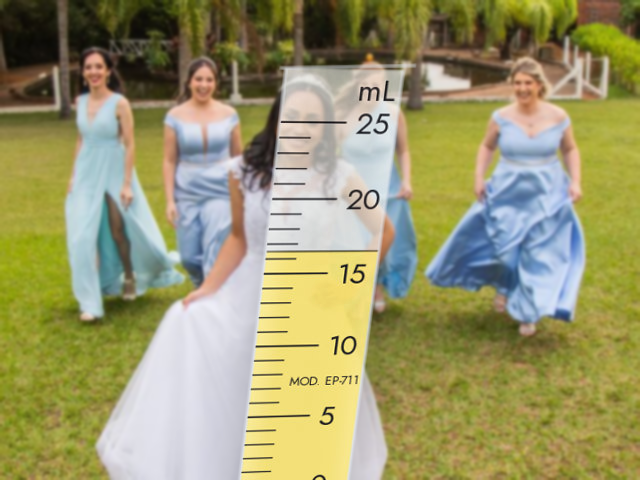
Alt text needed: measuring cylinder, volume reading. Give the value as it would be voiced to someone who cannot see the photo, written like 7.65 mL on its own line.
16.5 mL
